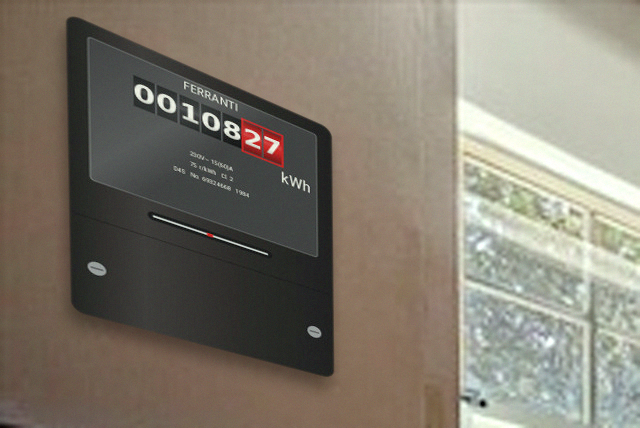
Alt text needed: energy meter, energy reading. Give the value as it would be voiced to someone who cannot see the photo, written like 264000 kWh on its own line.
108.27 kWh
